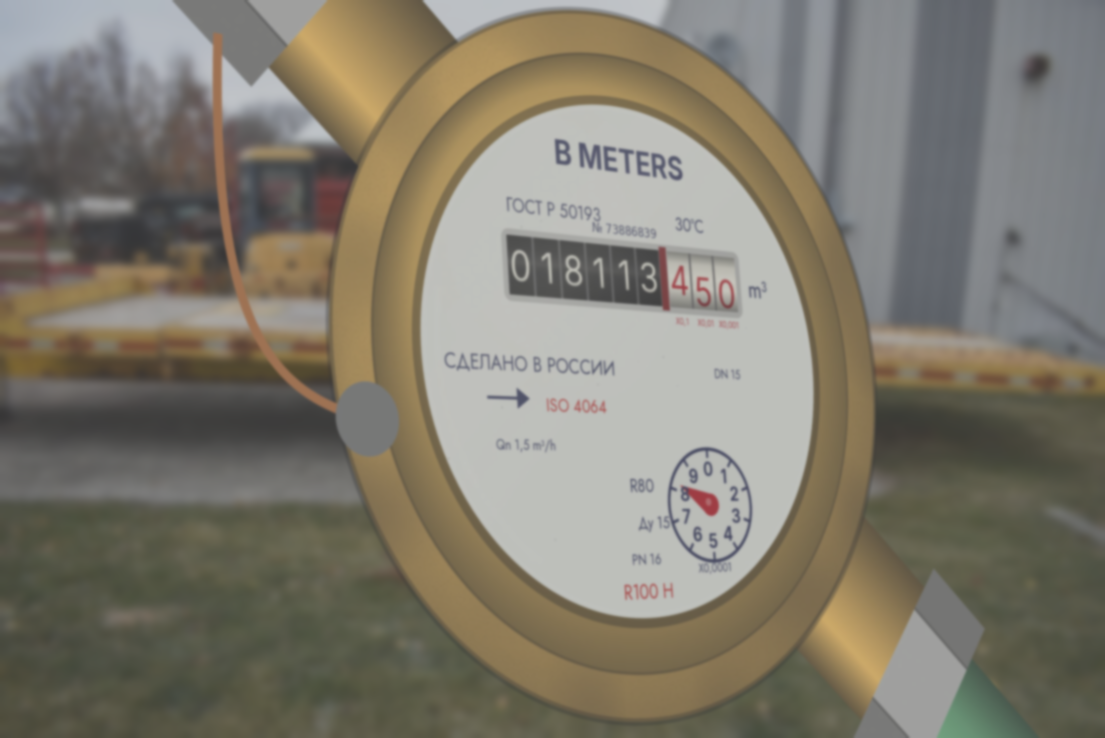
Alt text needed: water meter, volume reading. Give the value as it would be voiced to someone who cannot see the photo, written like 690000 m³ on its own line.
18113.4498 m³
